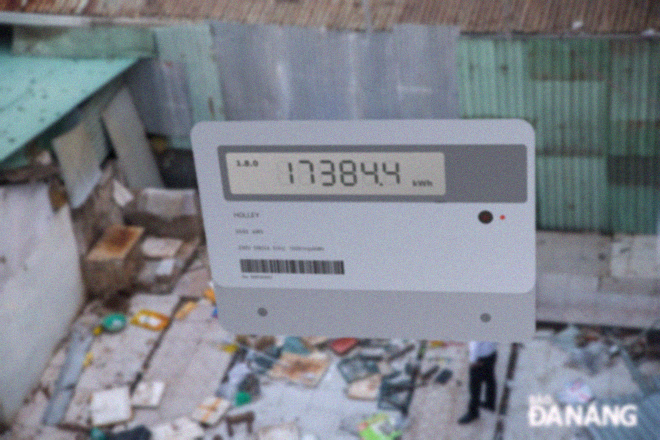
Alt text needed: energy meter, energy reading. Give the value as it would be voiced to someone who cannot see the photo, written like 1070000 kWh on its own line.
17384.4 kWh
